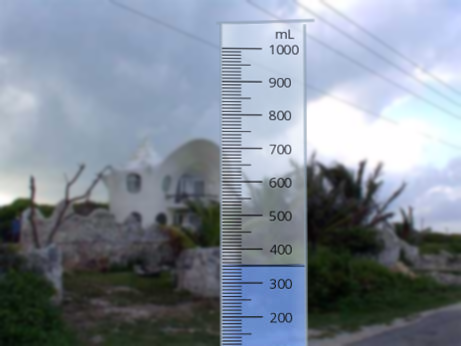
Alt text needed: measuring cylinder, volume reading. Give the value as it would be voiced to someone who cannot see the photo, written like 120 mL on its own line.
350 mL
